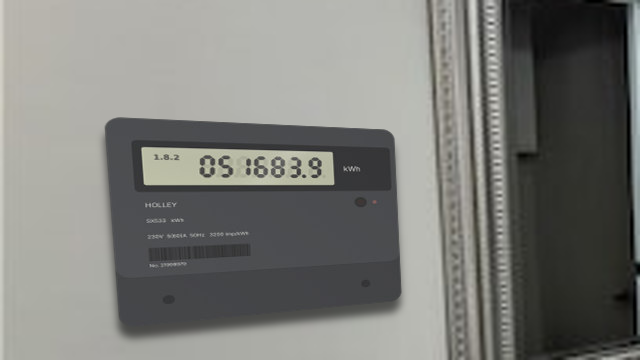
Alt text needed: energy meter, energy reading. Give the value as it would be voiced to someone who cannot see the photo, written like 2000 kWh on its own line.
51683.9 kWh
